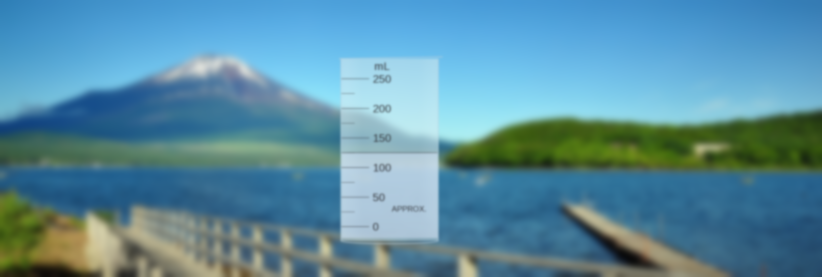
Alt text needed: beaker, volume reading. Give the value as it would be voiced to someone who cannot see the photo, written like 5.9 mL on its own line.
125 mL
